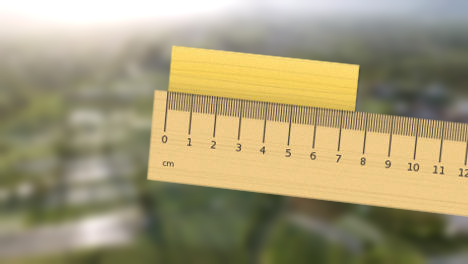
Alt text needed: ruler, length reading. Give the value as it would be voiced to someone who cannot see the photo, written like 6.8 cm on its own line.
7.5 cm
